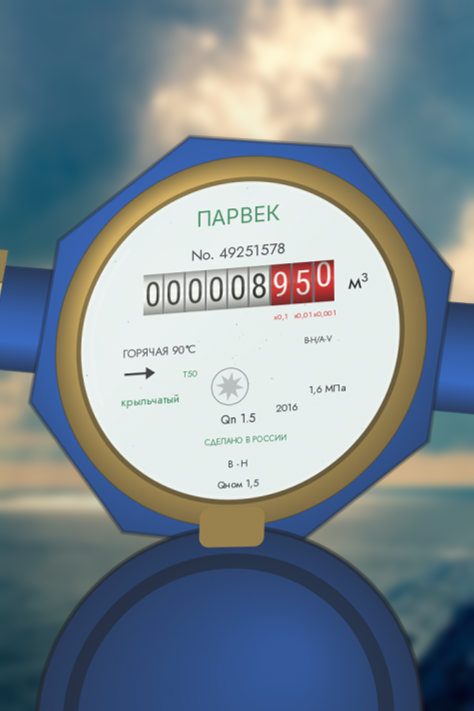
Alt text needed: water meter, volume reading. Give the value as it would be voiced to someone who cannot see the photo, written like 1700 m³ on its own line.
8.950 m³
